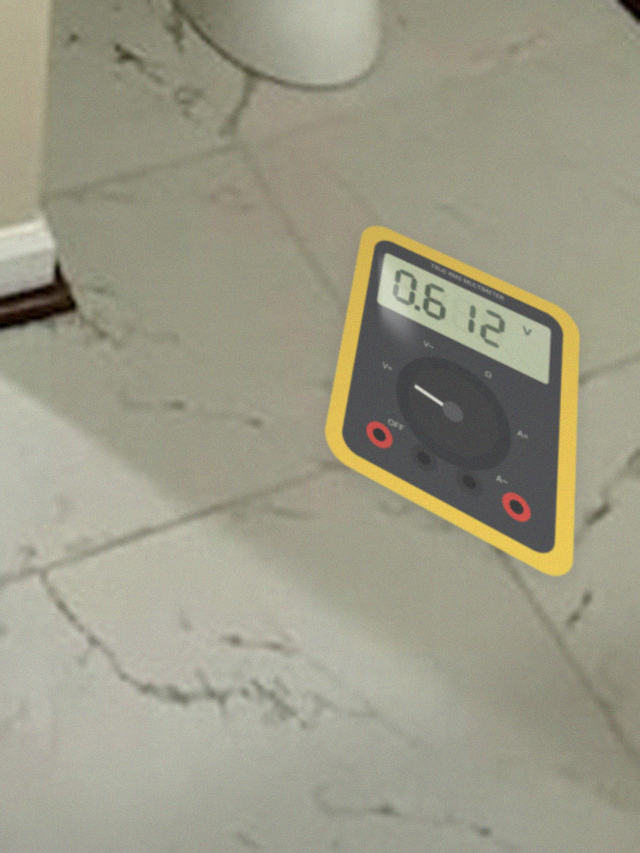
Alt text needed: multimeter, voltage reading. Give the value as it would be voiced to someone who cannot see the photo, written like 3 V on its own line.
0.612 V
